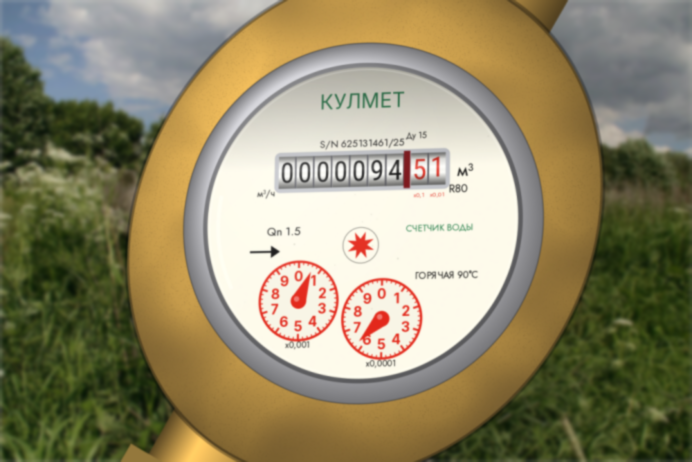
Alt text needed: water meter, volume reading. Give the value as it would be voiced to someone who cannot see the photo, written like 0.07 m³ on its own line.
94.5106 m³
